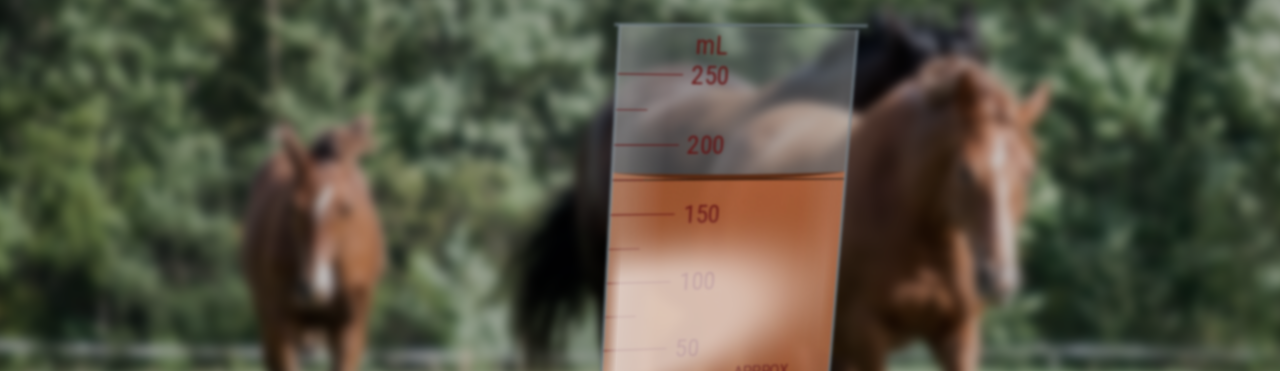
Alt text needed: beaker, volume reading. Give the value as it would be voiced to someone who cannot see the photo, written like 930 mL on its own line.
175 mL
